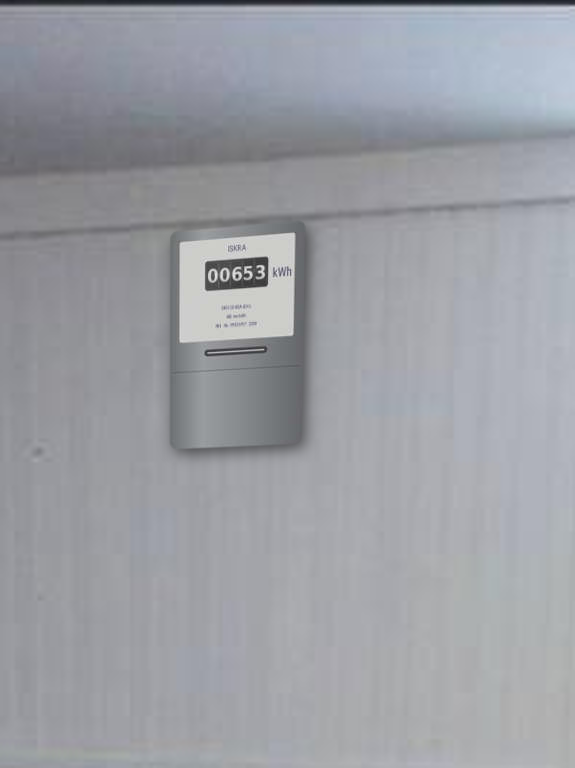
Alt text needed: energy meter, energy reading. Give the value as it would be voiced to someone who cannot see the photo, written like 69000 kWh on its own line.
653 kWh
